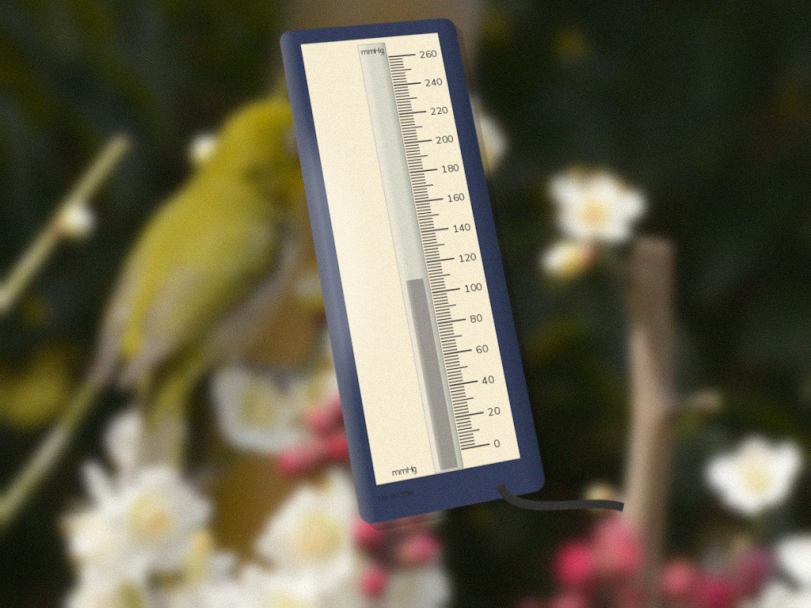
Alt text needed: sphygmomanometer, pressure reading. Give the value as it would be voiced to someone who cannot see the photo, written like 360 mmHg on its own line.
110 mmHg
